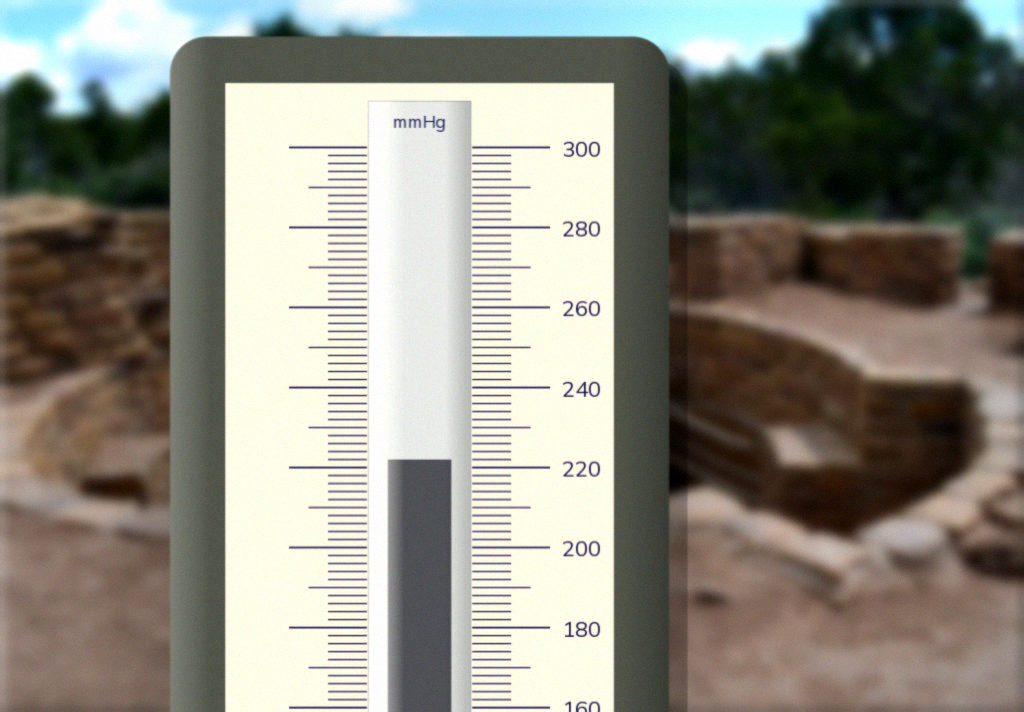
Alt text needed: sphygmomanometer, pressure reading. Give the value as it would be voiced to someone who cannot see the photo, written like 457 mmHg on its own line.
222 mmHg
